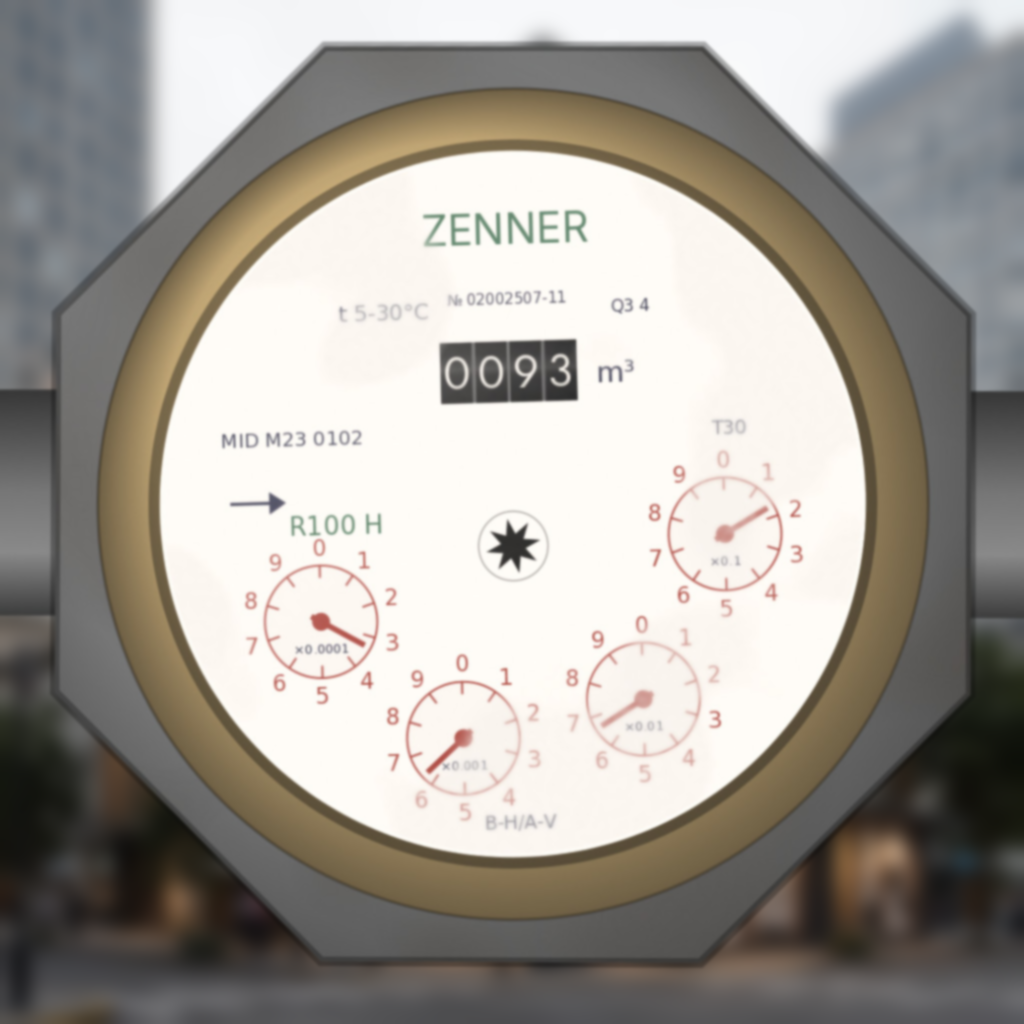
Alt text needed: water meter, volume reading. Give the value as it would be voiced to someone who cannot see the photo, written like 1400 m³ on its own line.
93.1663 m³
